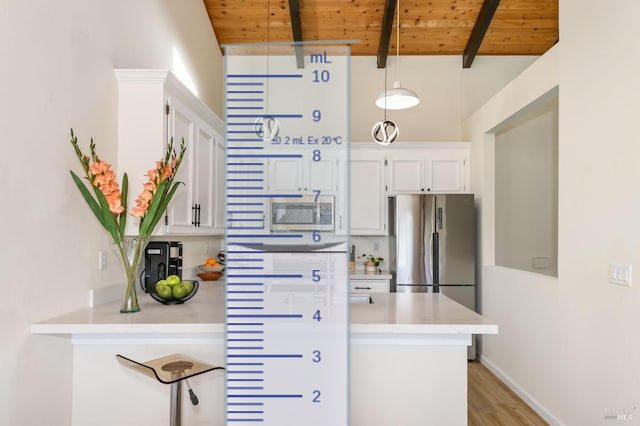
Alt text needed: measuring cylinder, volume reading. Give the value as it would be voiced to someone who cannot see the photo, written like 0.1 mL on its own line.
5.6 mL
